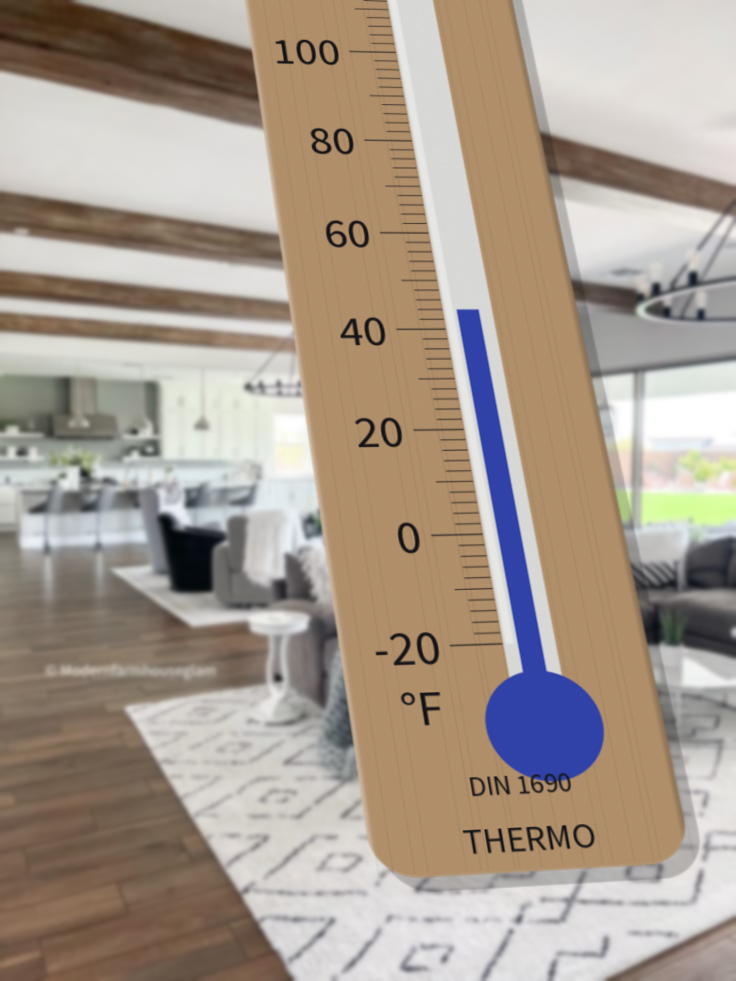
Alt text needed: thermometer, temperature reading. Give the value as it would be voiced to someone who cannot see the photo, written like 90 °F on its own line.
44 °F
